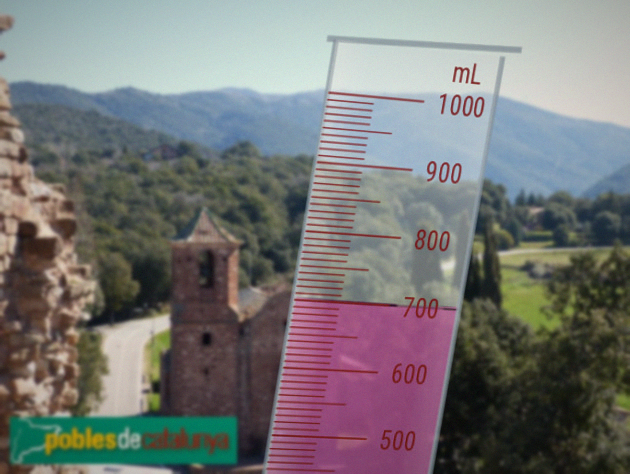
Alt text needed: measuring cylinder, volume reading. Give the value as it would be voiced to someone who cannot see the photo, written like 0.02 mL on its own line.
700 mL
